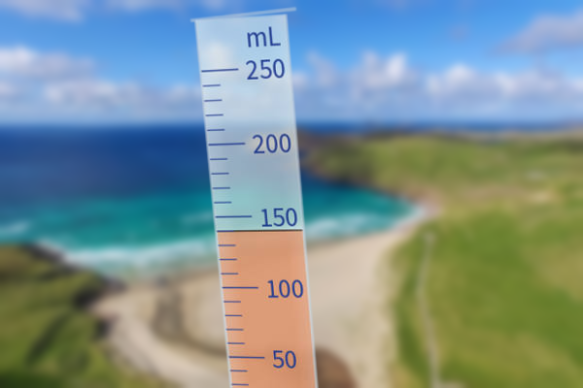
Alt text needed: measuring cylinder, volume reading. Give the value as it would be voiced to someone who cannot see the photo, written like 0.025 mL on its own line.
140 mL
